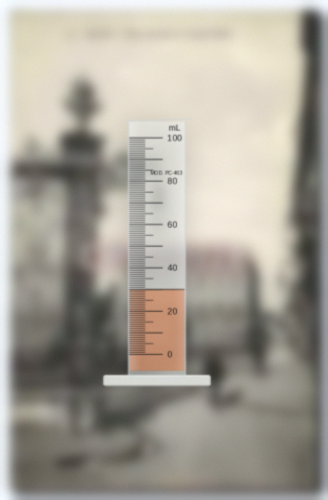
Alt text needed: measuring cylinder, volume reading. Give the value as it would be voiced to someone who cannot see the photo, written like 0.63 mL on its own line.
30 mL
